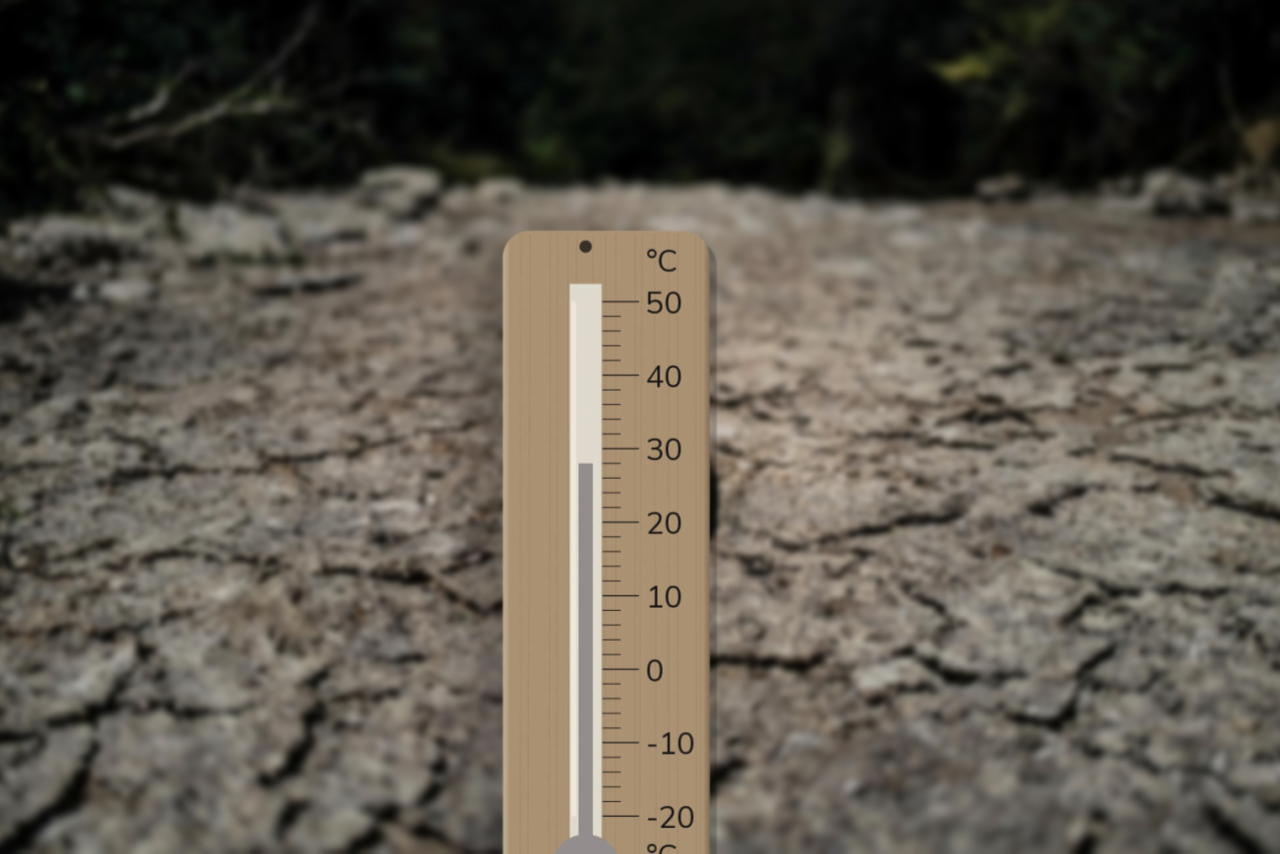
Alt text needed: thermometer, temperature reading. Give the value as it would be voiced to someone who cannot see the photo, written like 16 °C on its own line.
28 °C
